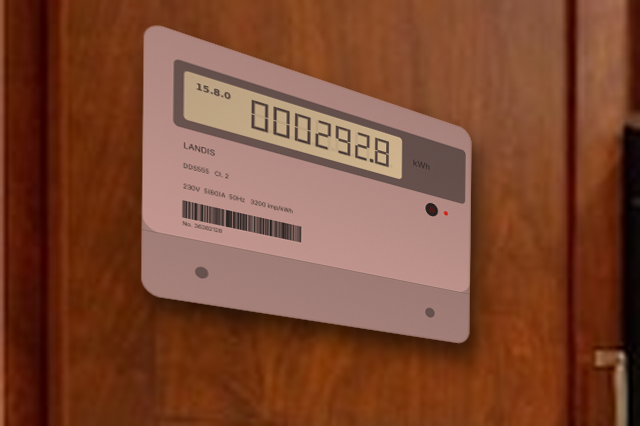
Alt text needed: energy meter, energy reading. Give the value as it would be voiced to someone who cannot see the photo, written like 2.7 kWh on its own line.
292.8 kWh
